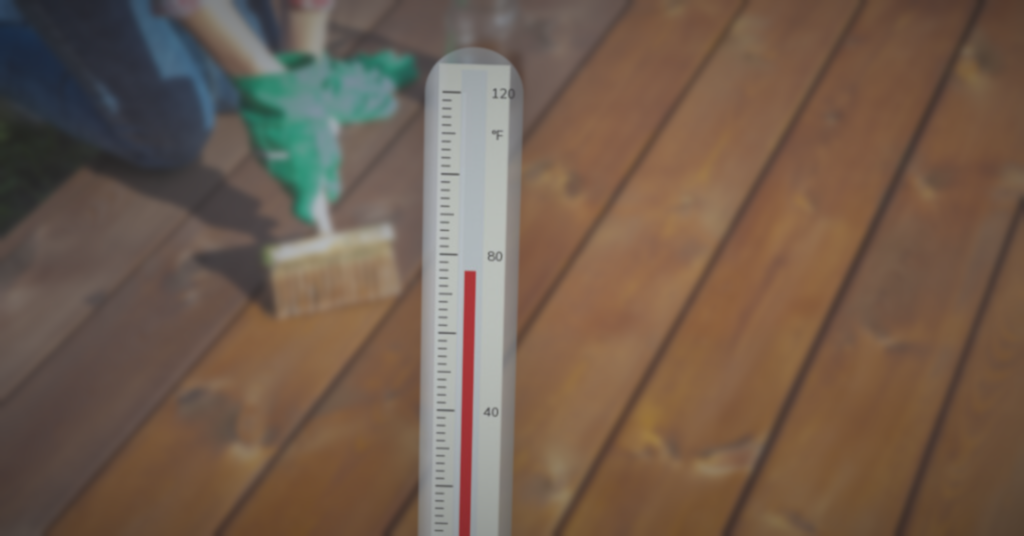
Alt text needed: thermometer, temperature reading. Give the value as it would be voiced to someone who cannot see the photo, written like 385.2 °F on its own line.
76 °F
